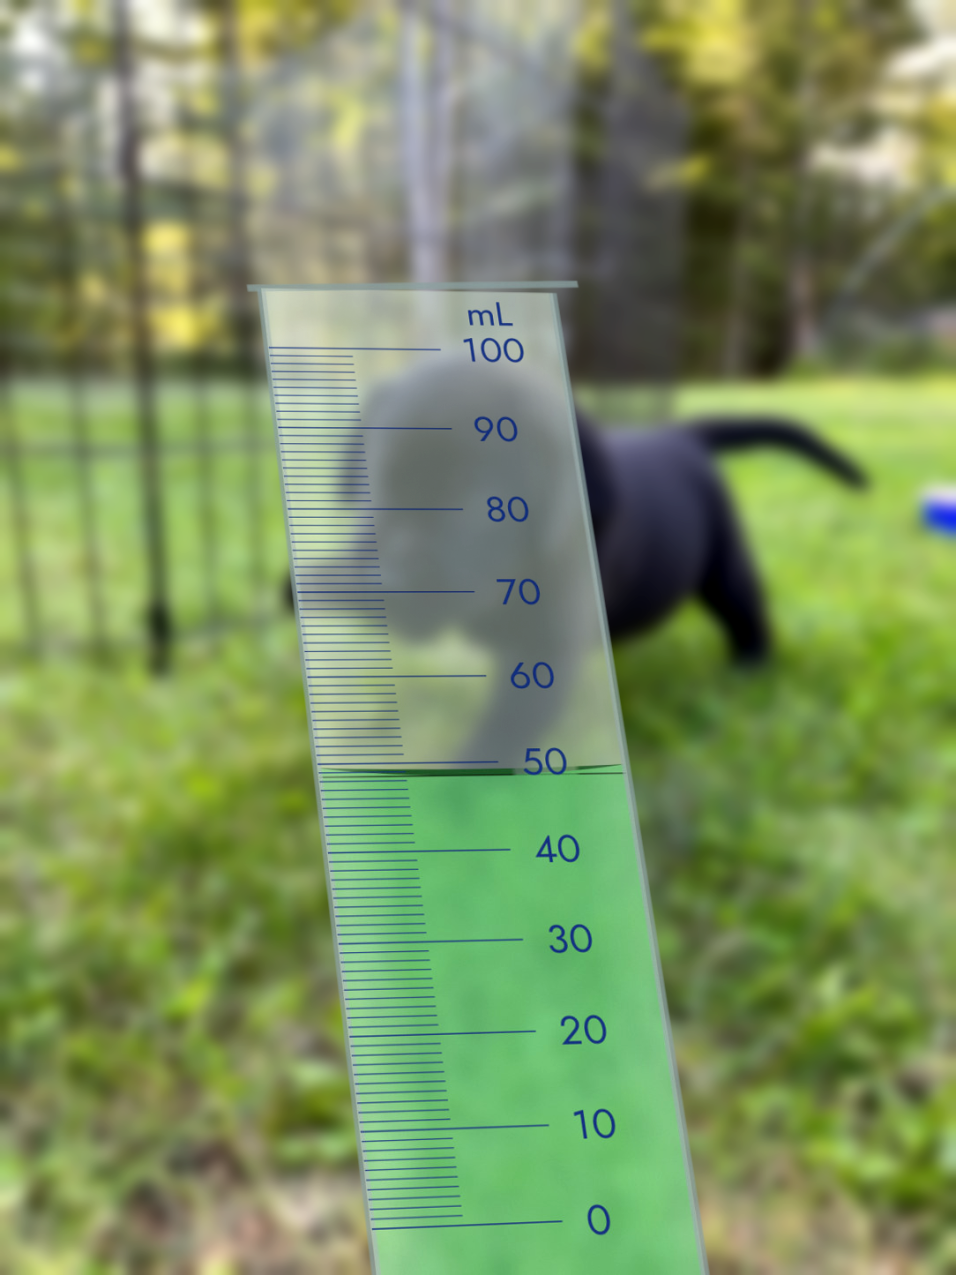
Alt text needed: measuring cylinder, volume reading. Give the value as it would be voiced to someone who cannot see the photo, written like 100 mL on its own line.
48.5 mL
